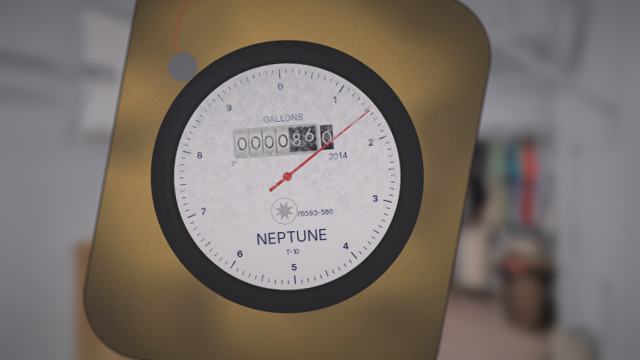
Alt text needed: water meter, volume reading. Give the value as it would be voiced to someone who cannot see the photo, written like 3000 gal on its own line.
861.5 gal
